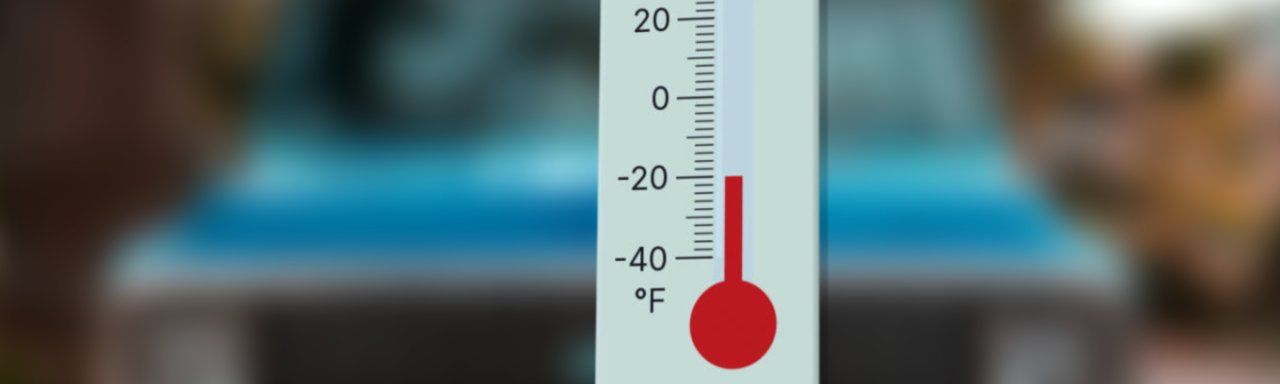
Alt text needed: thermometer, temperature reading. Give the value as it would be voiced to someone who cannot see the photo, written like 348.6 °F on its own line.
-20 °F
